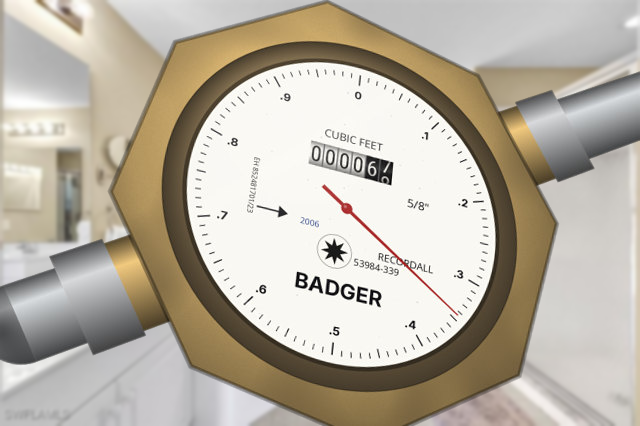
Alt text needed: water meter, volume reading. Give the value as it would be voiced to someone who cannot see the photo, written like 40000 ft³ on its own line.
67.34 ft³
